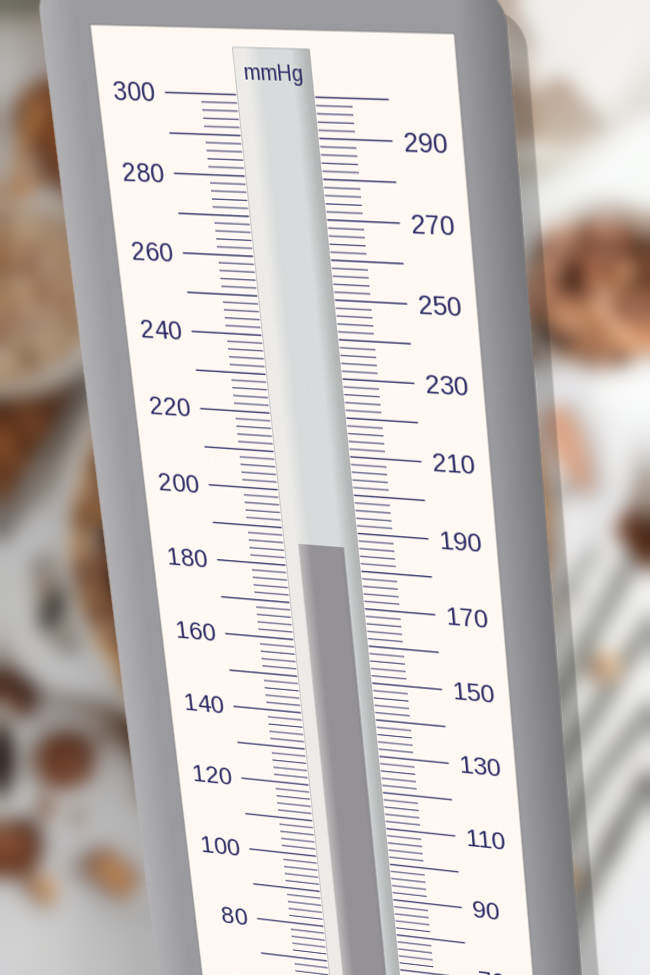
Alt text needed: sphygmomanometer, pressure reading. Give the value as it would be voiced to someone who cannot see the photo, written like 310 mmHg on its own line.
186 mmHg
